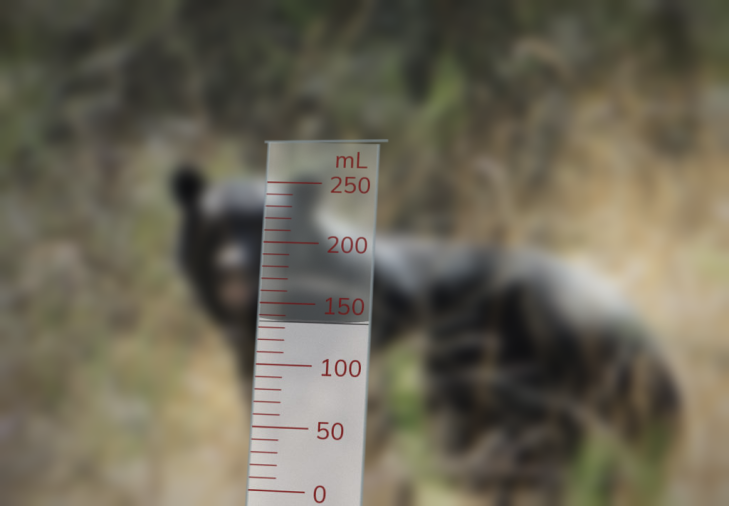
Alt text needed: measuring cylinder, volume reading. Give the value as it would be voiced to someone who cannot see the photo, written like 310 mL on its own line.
135 mL
